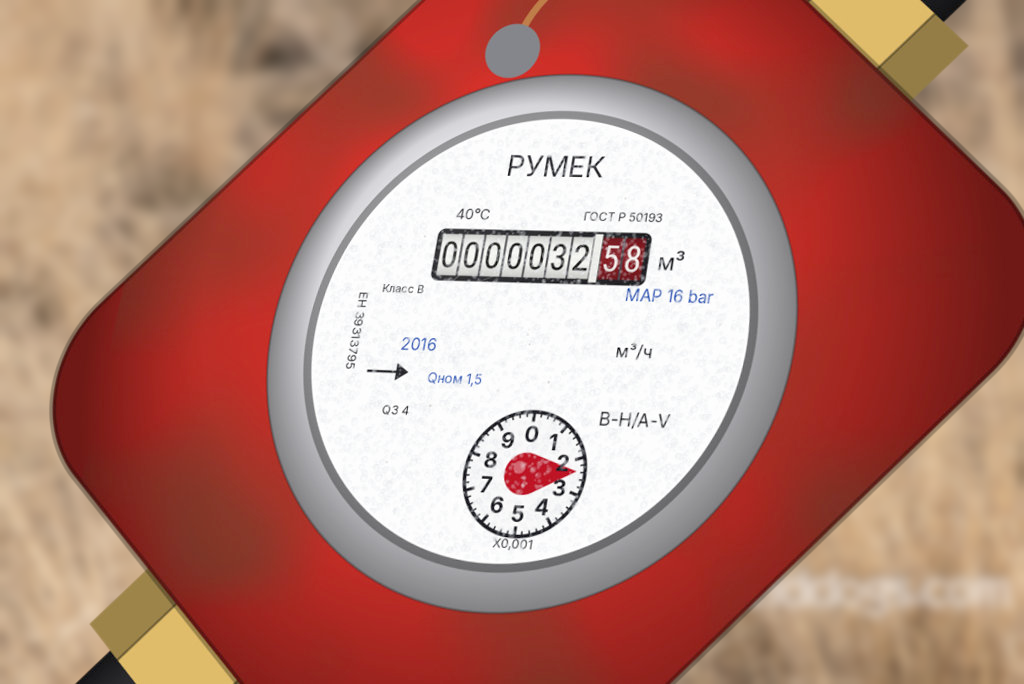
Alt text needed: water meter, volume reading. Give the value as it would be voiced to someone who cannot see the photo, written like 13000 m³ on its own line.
32.582 m³
